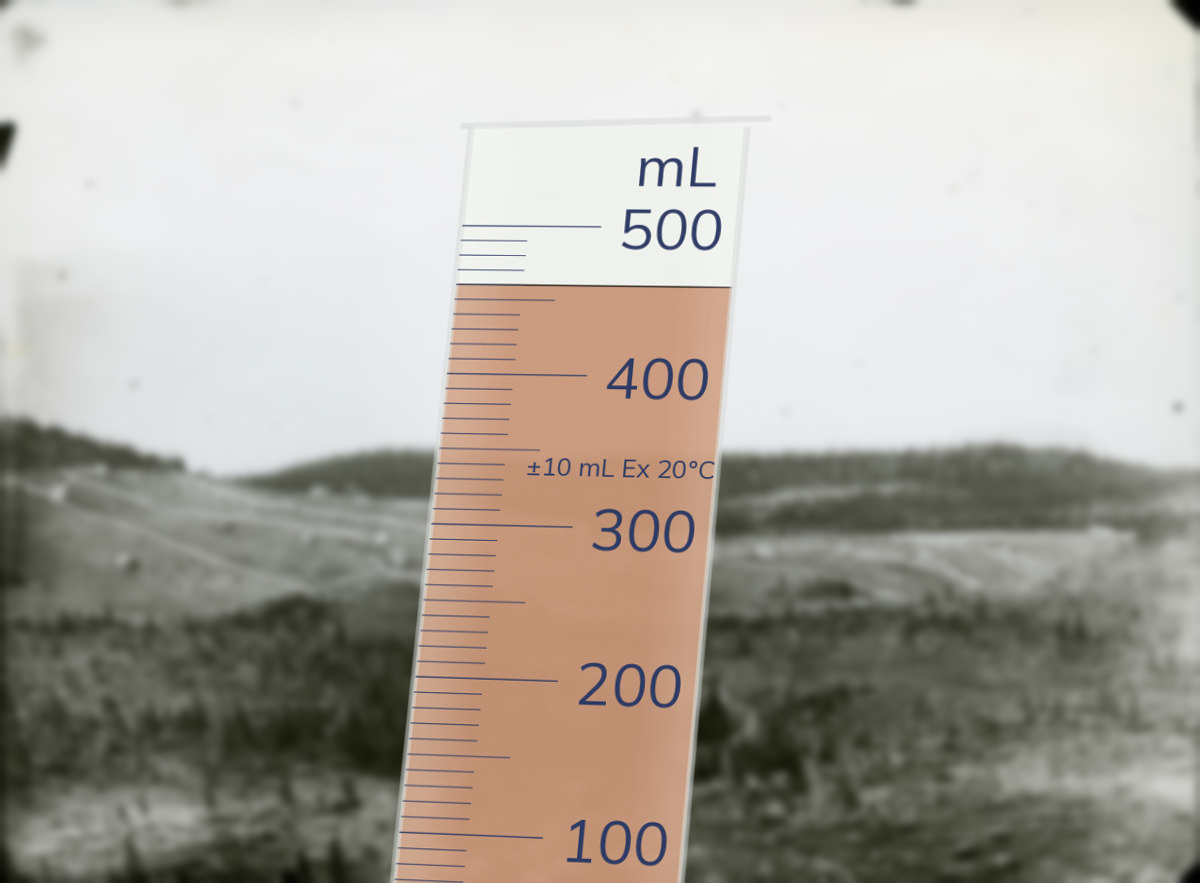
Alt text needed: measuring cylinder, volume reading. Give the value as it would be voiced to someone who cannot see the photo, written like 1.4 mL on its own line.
460 mL
